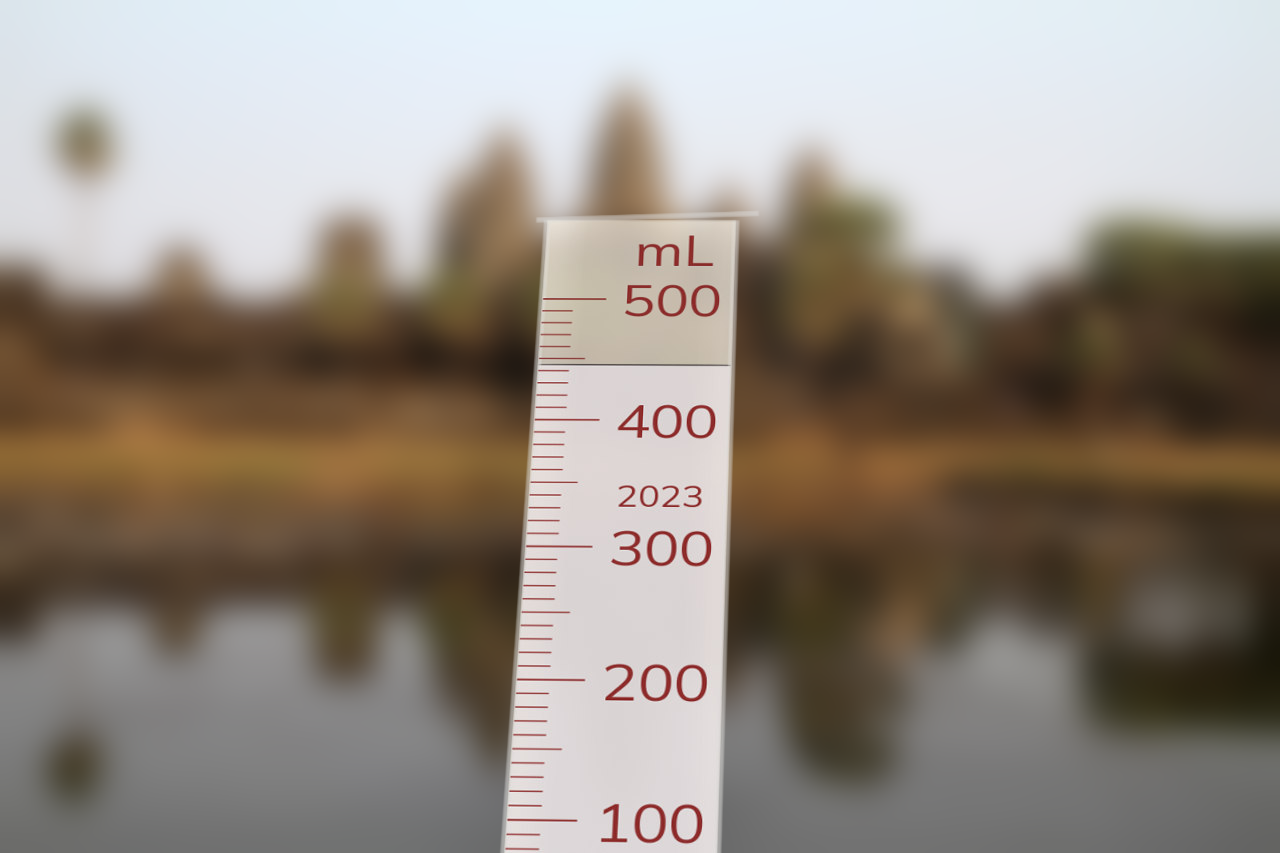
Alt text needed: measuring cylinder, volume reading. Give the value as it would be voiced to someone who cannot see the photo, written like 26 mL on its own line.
445 mL
